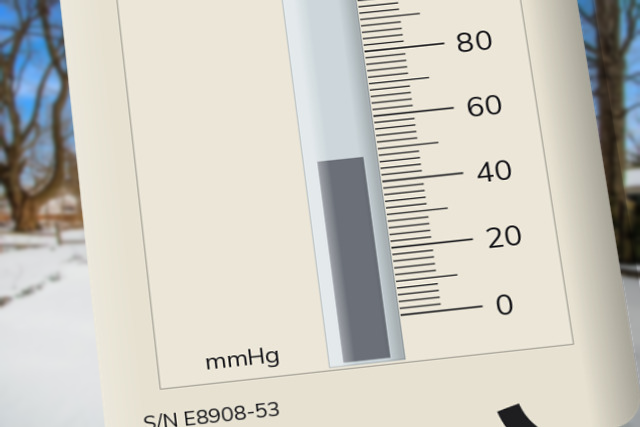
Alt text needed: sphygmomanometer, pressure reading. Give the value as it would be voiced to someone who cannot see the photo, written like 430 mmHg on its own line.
48 mmHg
